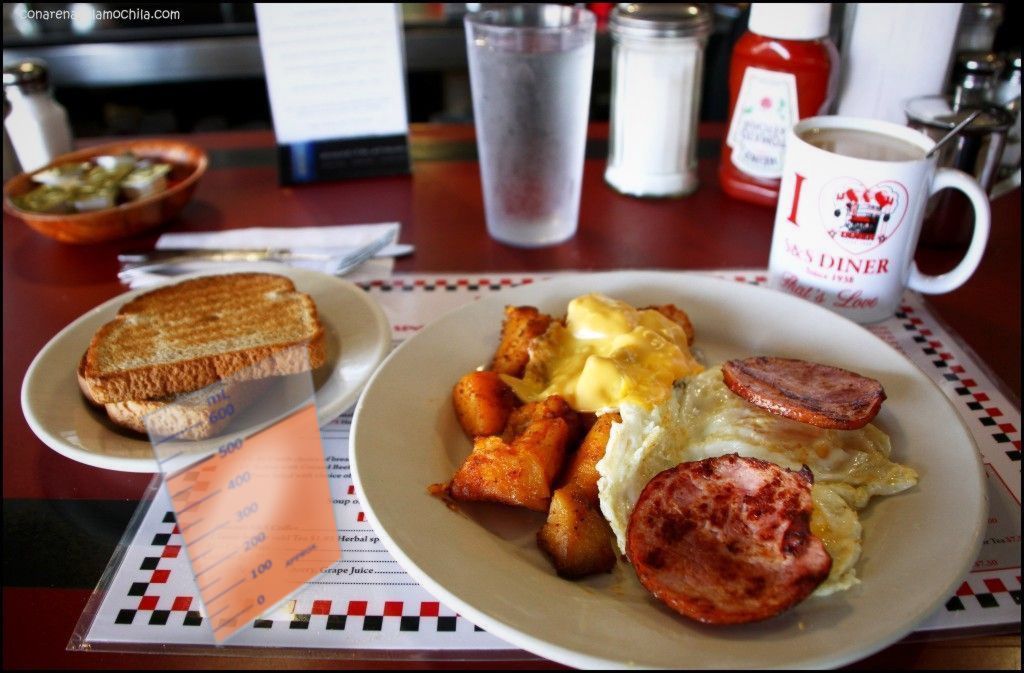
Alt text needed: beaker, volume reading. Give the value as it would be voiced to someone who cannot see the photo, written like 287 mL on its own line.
500 mL
